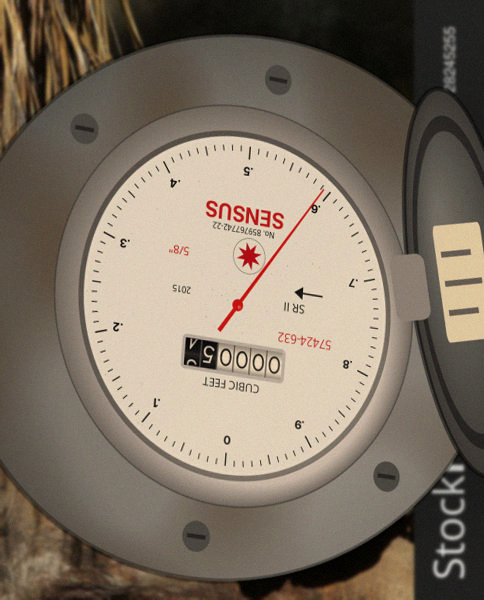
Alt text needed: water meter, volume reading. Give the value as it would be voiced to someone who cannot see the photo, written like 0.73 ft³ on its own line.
53.59 ft³
